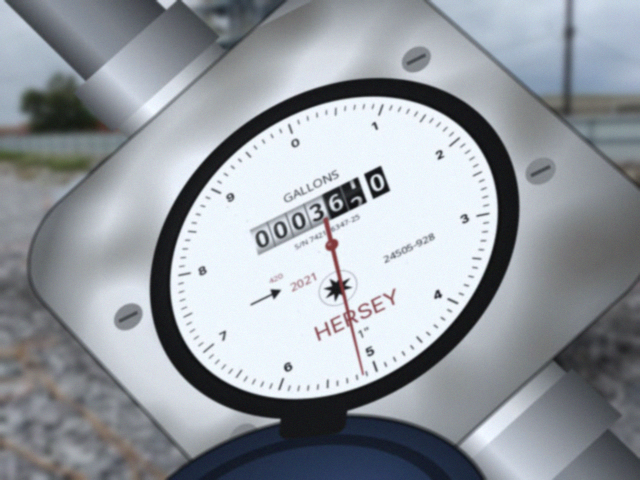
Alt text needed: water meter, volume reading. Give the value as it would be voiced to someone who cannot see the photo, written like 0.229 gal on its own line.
3615.1 gal
